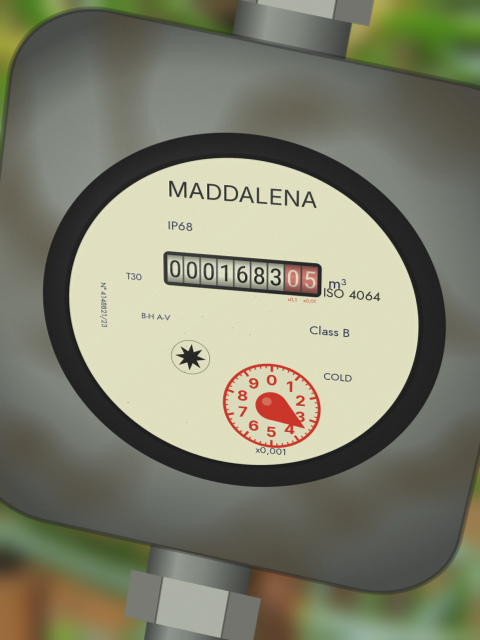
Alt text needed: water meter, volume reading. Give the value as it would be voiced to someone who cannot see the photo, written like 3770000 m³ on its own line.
1683.053 m³
